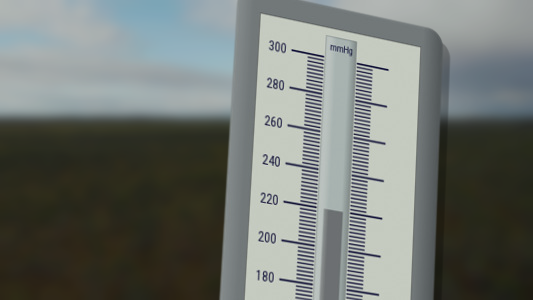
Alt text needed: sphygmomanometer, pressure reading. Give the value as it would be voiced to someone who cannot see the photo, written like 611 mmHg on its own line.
220 mmHg
